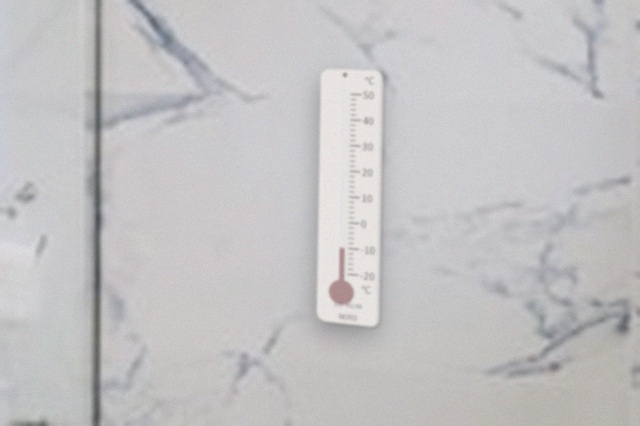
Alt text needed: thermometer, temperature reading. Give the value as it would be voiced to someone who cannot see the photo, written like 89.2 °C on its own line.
-10 °C
